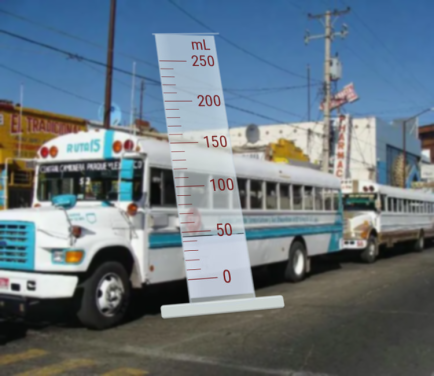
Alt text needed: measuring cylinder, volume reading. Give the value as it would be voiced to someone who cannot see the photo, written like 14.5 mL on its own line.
45 mL
